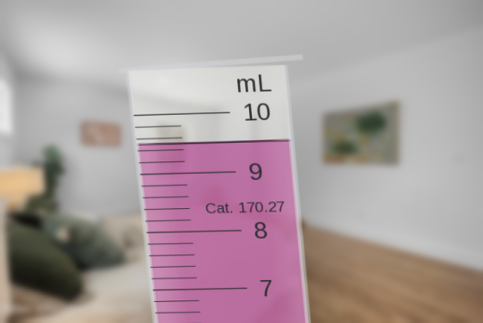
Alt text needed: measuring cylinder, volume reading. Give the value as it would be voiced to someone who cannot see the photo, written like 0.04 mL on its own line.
9.5 mL
